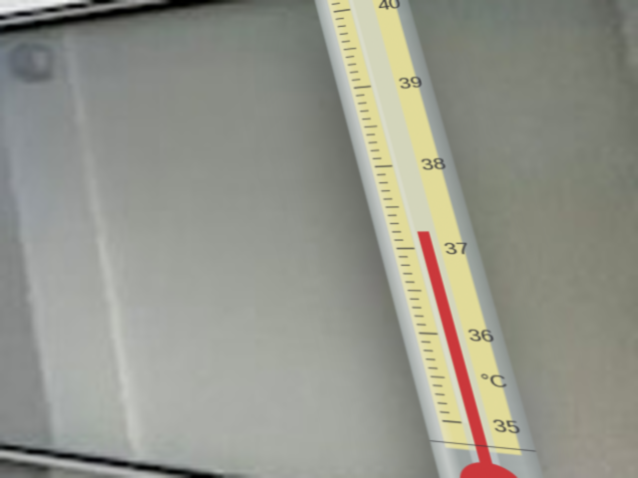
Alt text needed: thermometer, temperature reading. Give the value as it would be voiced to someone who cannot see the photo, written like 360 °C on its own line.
37.2 °C
